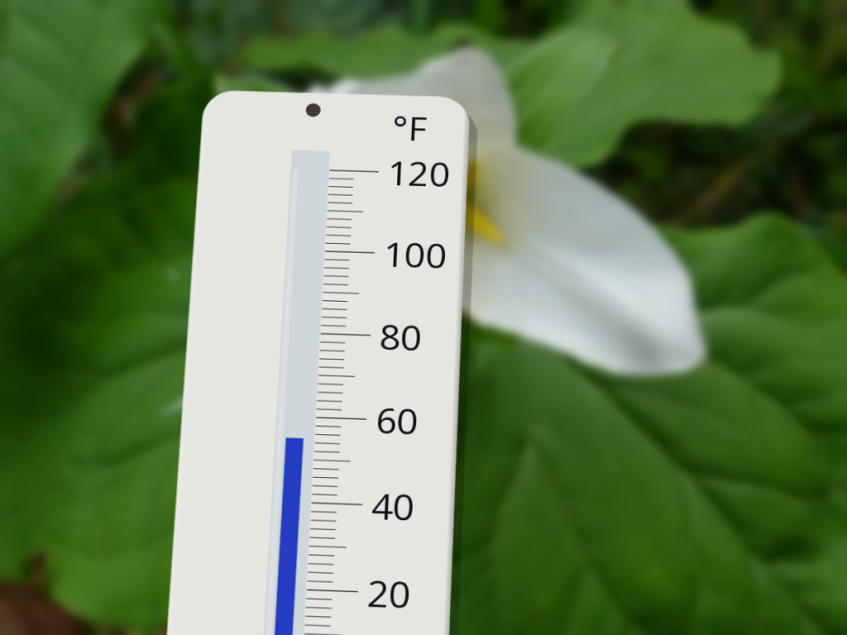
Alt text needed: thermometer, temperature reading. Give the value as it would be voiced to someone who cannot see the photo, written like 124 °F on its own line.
55 °F
